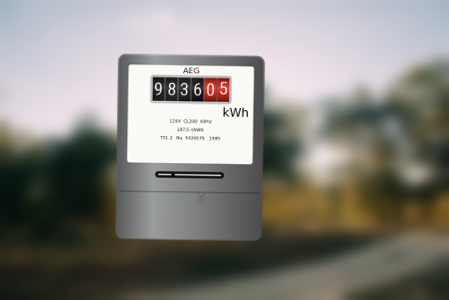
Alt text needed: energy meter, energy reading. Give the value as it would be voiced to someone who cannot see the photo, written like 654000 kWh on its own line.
9836.05 kWh
